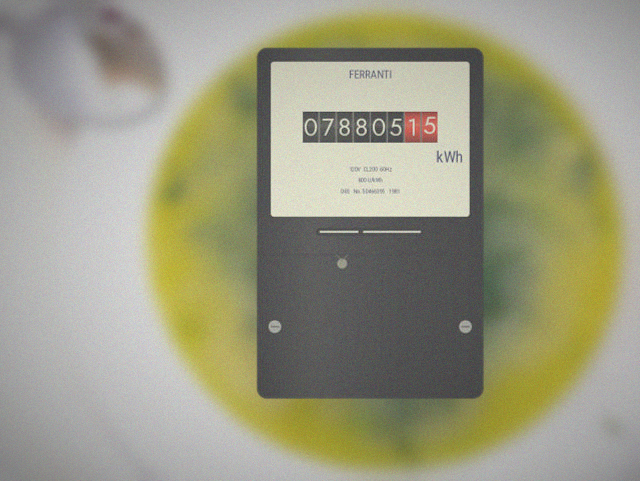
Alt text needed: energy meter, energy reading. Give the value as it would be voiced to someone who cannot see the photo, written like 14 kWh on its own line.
78805.15 kWh
